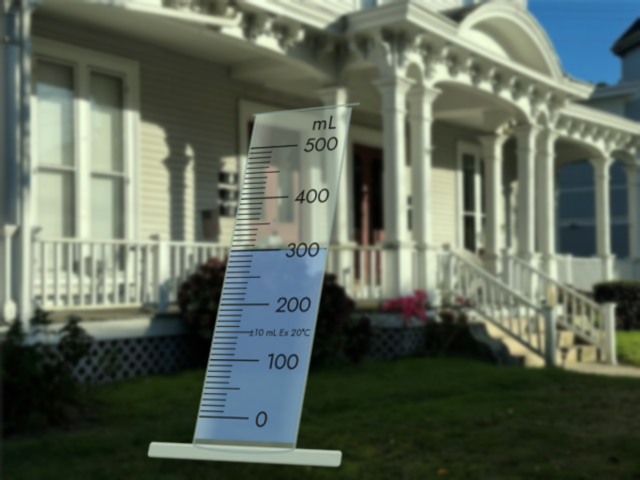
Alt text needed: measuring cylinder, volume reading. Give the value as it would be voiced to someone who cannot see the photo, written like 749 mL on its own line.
300 mL
